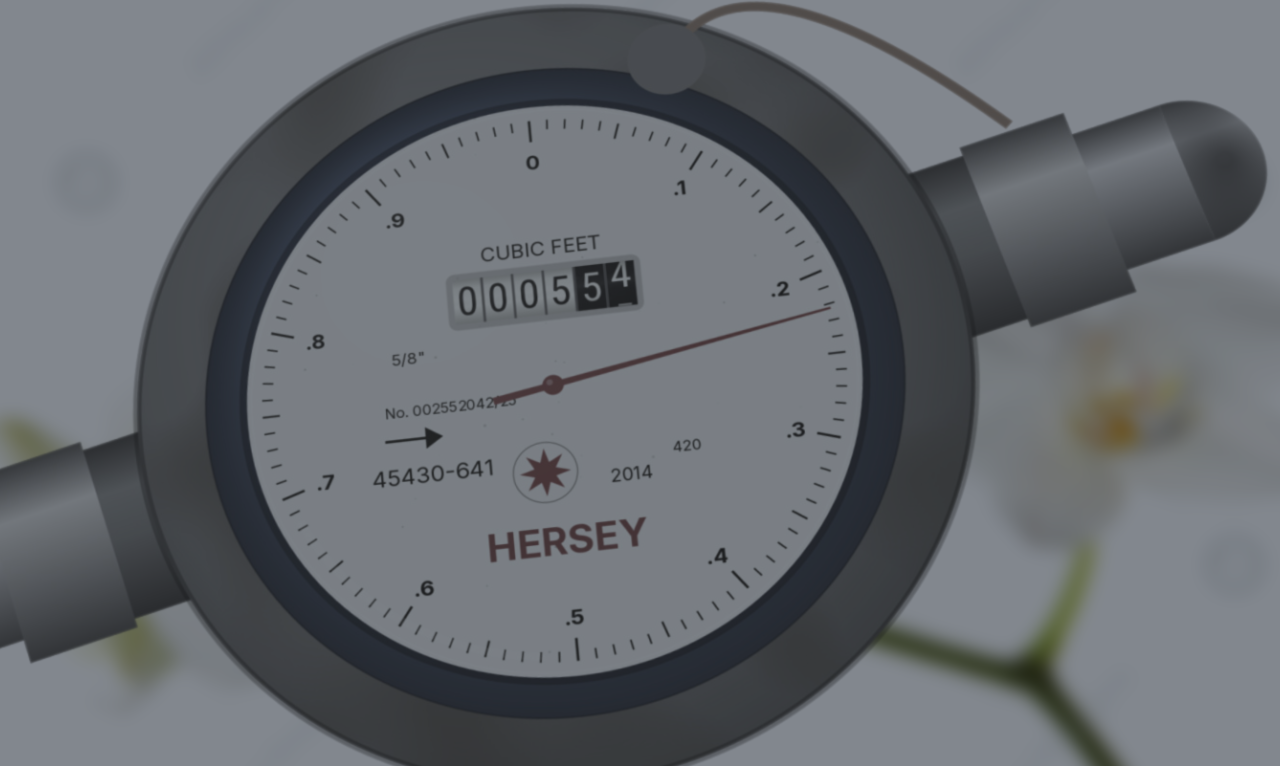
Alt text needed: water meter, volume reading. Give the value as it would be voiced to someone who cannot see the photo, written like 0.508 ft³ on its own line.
554.22 ft³
